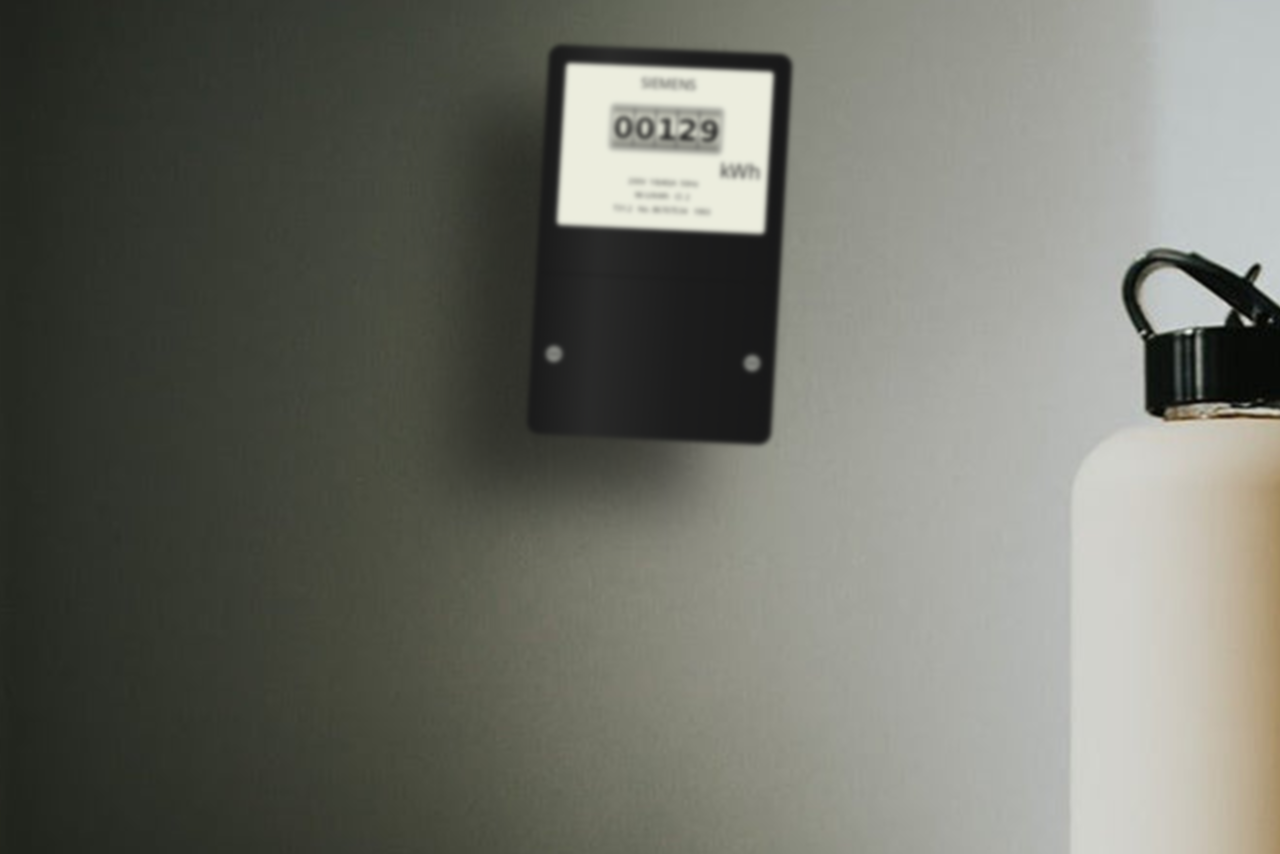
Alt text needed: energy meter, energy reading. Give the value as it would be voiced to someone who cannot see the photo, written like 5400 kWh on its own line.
129 kWh
